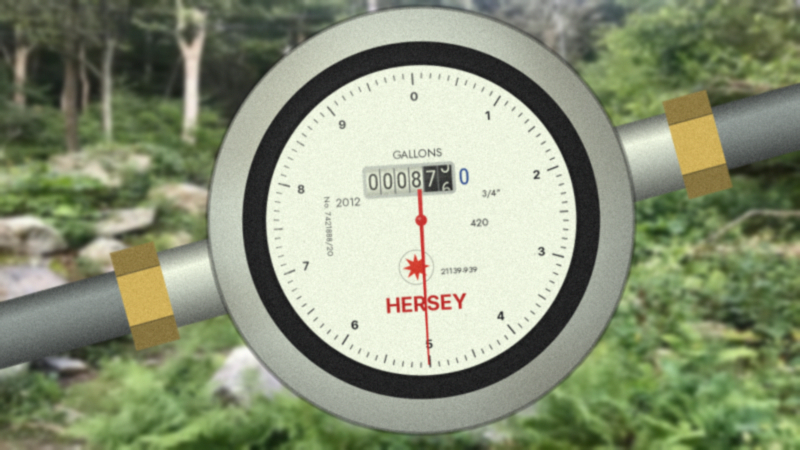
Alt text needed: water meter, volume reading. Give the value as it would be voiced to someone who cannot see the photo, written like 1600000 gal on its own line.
8755.0 gal
